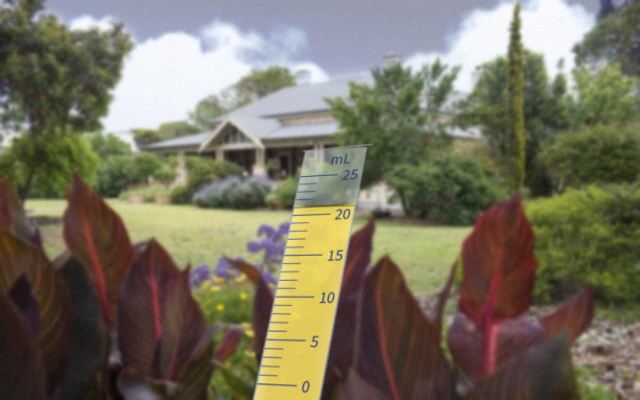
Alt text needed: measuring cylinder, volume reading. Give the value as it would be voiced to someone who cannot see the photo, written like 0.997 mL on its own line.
21 mL
